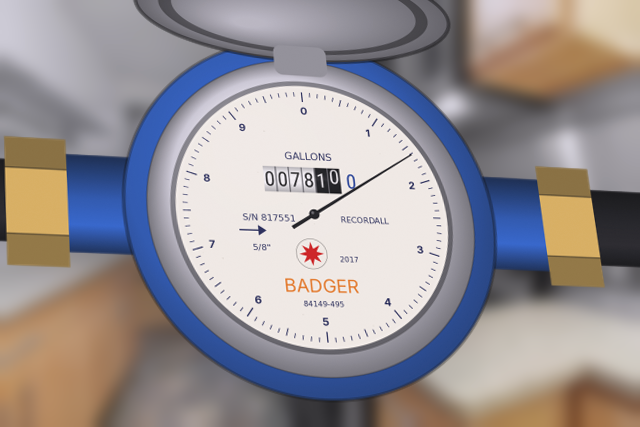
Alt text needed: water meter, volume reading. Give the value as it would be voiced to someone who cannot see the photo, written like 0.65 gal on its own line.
78101.6 gal
